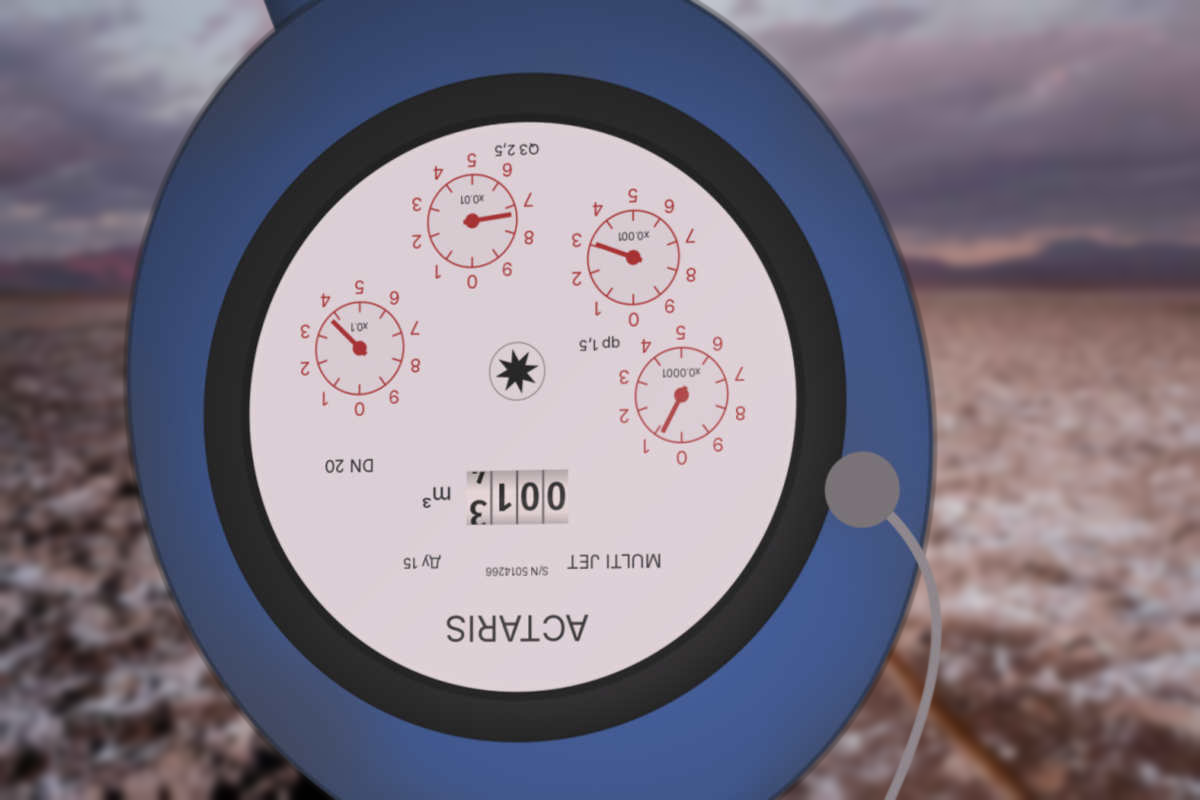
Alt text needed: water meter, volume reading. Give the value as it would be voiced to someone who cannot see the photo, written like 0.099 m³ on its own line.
13.3730 m³
